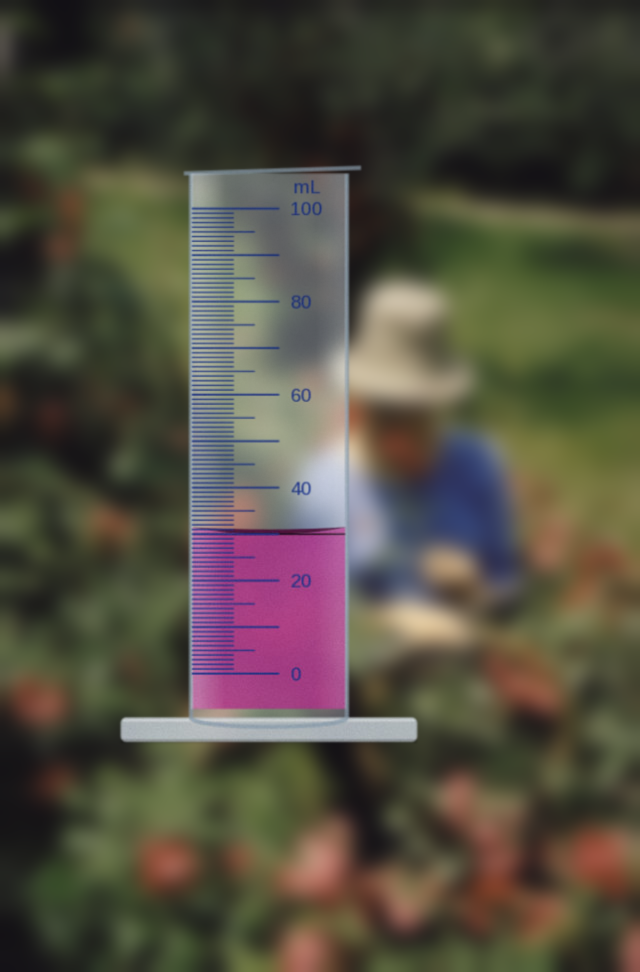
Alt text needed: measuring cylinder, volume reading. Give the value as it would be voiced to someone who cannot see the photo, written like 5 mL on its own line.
30 mL
